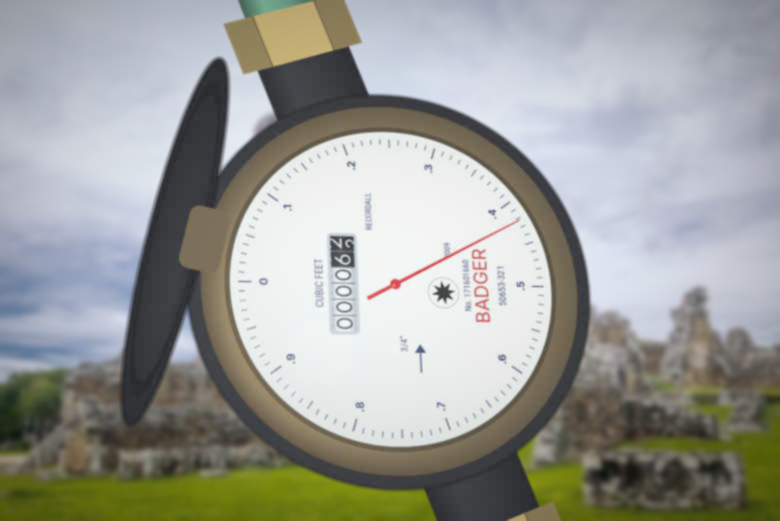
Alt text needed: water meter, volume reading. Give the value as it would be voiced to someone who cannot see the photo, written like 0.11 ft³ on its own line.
62.42 ft³
